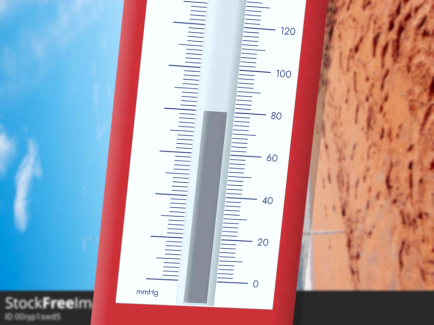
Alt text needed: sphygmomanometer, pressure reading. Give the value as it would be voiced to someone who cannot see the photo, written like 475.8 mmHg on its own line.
80 mmHg
